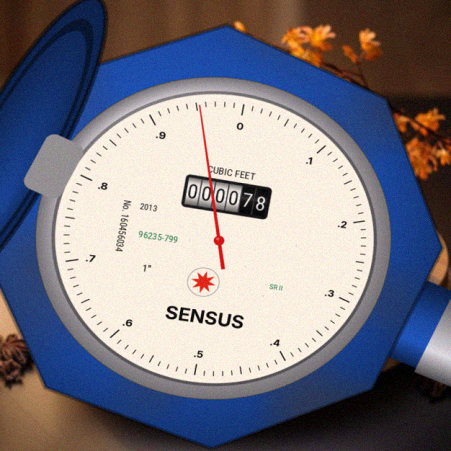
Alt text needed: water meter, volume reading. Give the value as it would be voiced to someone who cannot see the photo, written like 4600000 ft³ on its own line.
77.95 ft³
